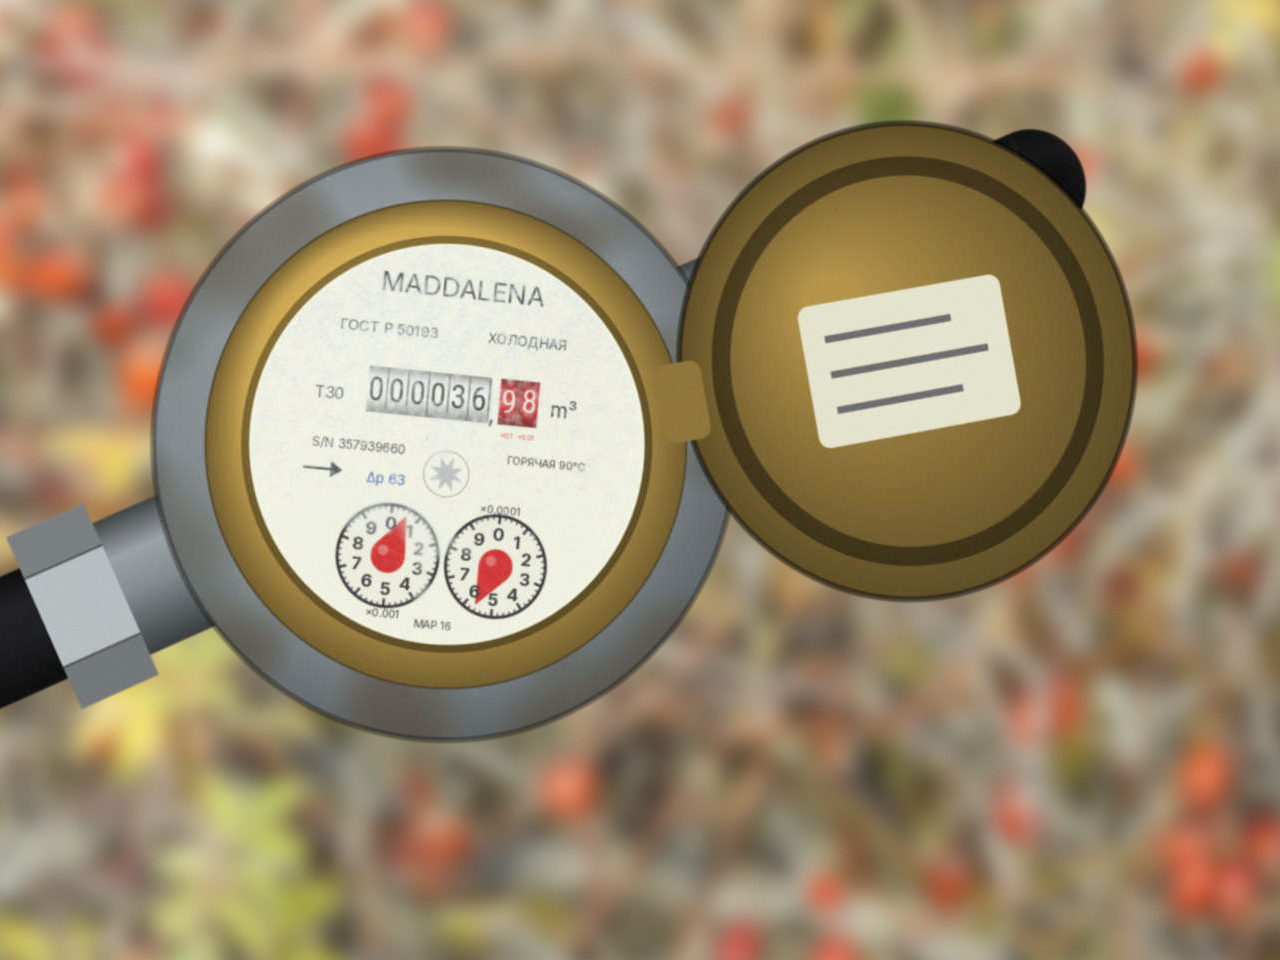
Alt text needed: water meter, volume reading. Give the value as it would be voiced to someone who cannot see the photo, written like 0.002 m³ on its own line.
36.9805 m³
